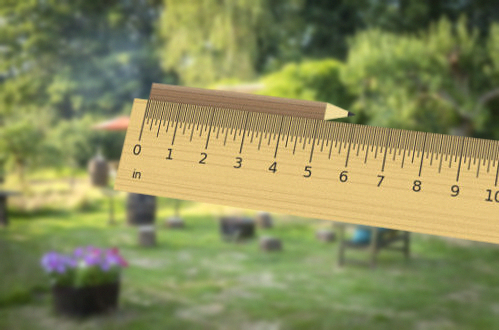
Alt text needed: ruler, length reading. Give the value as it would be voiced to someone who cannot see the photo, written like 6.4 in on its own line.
6 in
